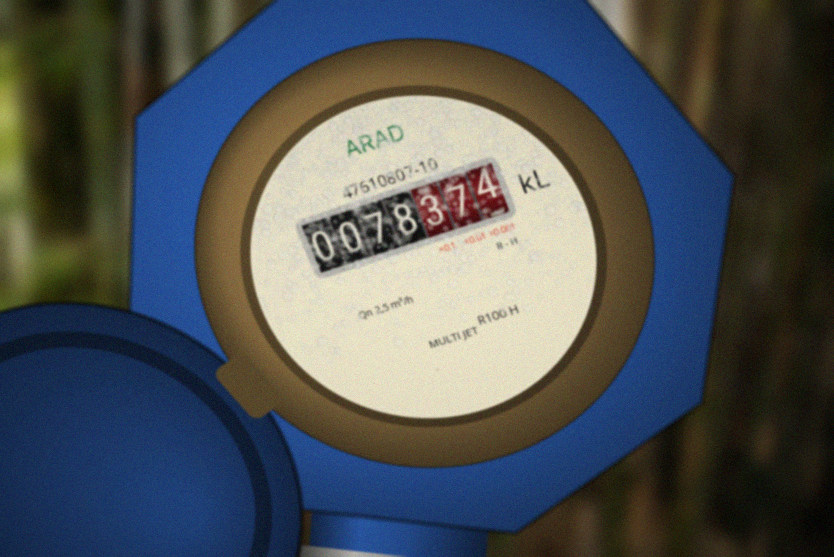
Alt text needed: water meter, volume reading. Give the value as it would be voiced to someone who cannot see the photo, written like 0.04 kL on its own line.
78.374 kL
